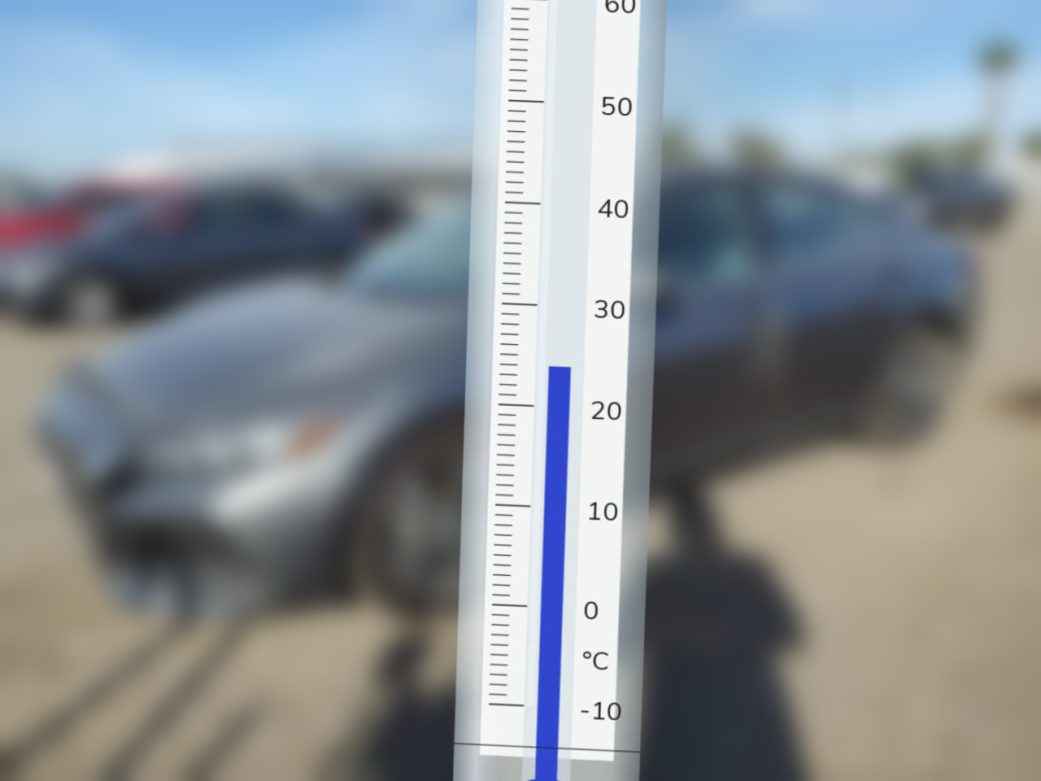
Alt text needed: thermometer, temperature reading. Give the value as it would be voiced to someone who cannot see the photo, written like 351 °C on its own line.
24 °C
